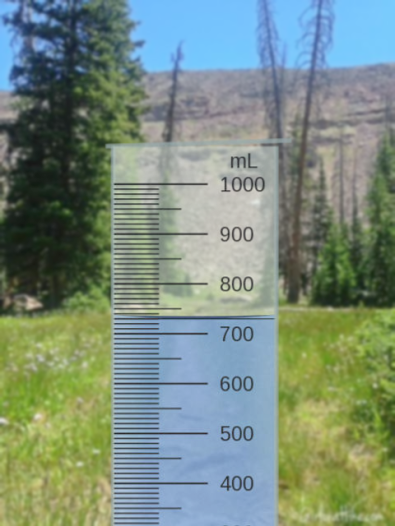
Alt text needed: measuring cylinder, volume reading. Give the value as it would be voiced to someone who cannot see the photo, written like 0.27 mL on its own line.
730 mL
